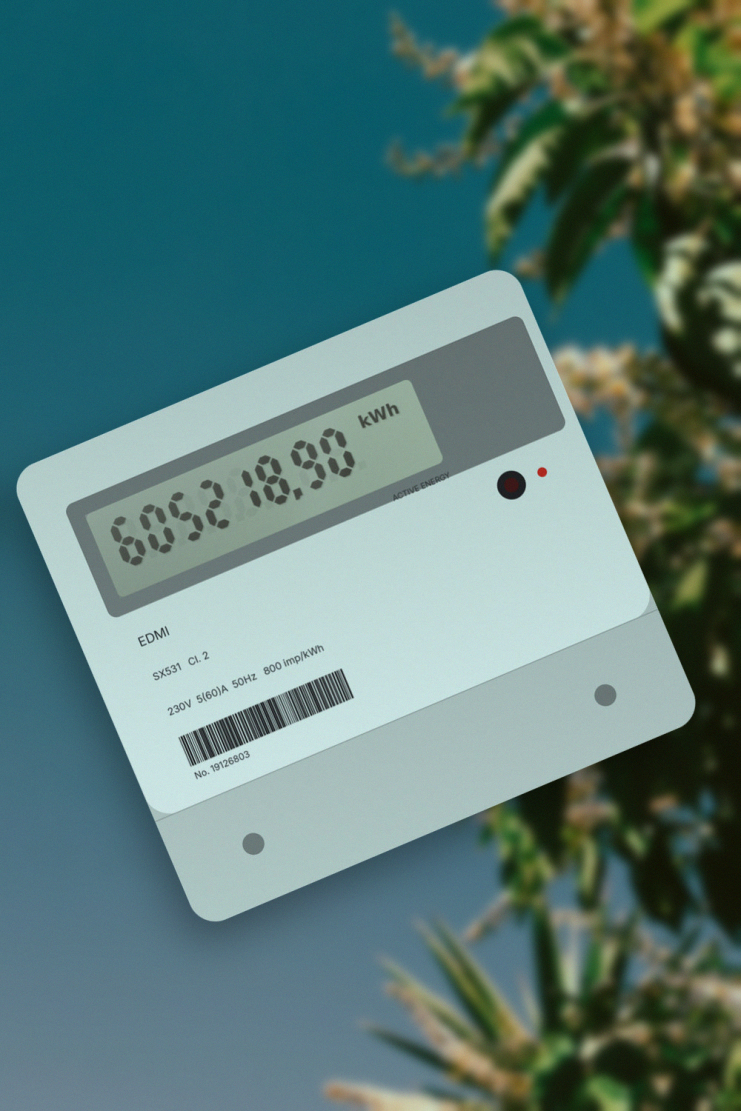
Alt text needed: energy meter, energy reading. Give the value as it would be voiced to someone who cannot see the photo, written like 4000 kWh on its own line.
605218.90 kWh
